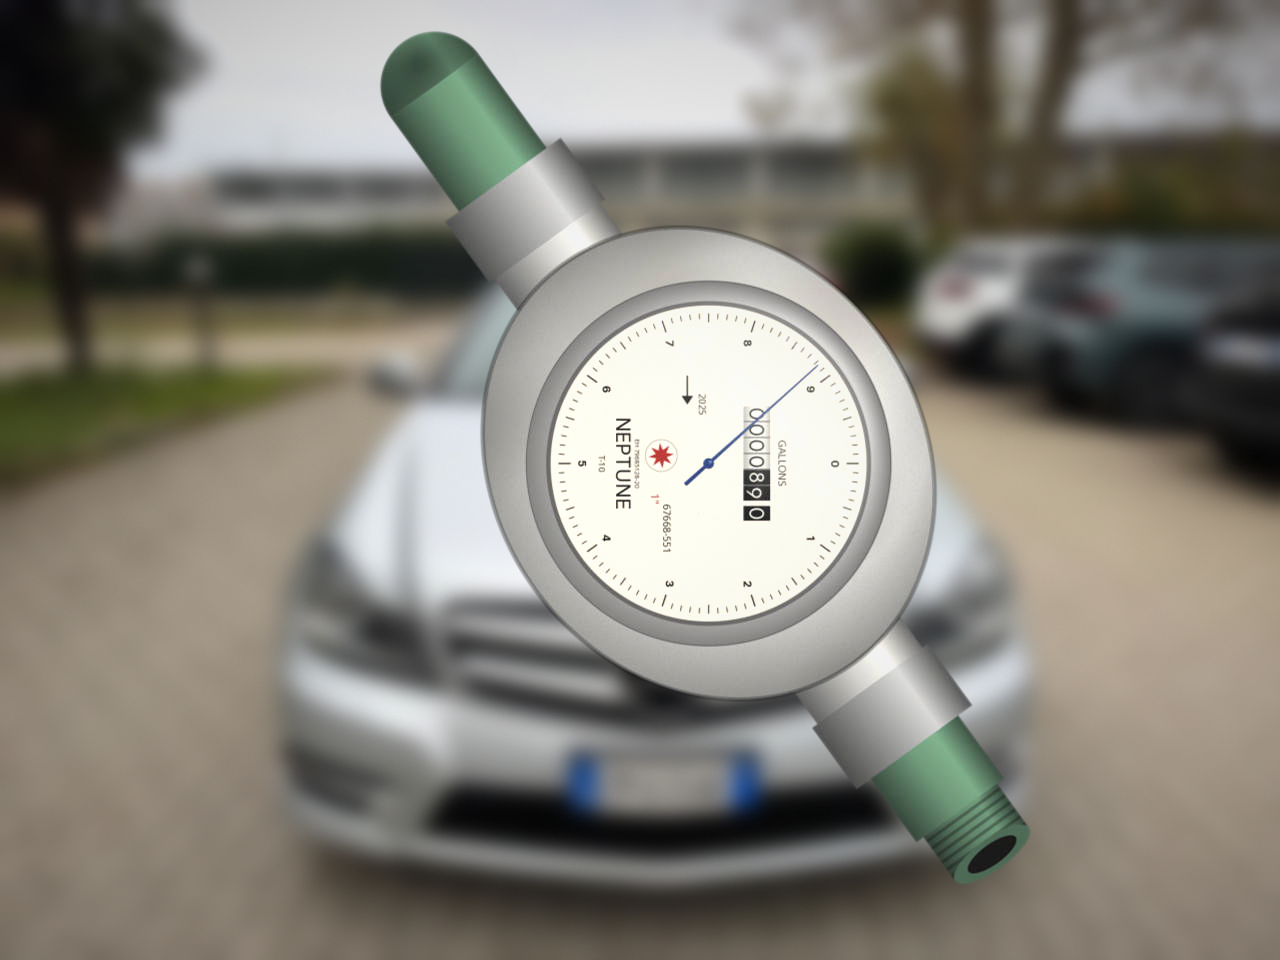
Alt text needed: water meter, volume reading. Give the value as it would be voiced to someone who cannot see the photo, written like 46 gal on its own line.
888.8 gal
